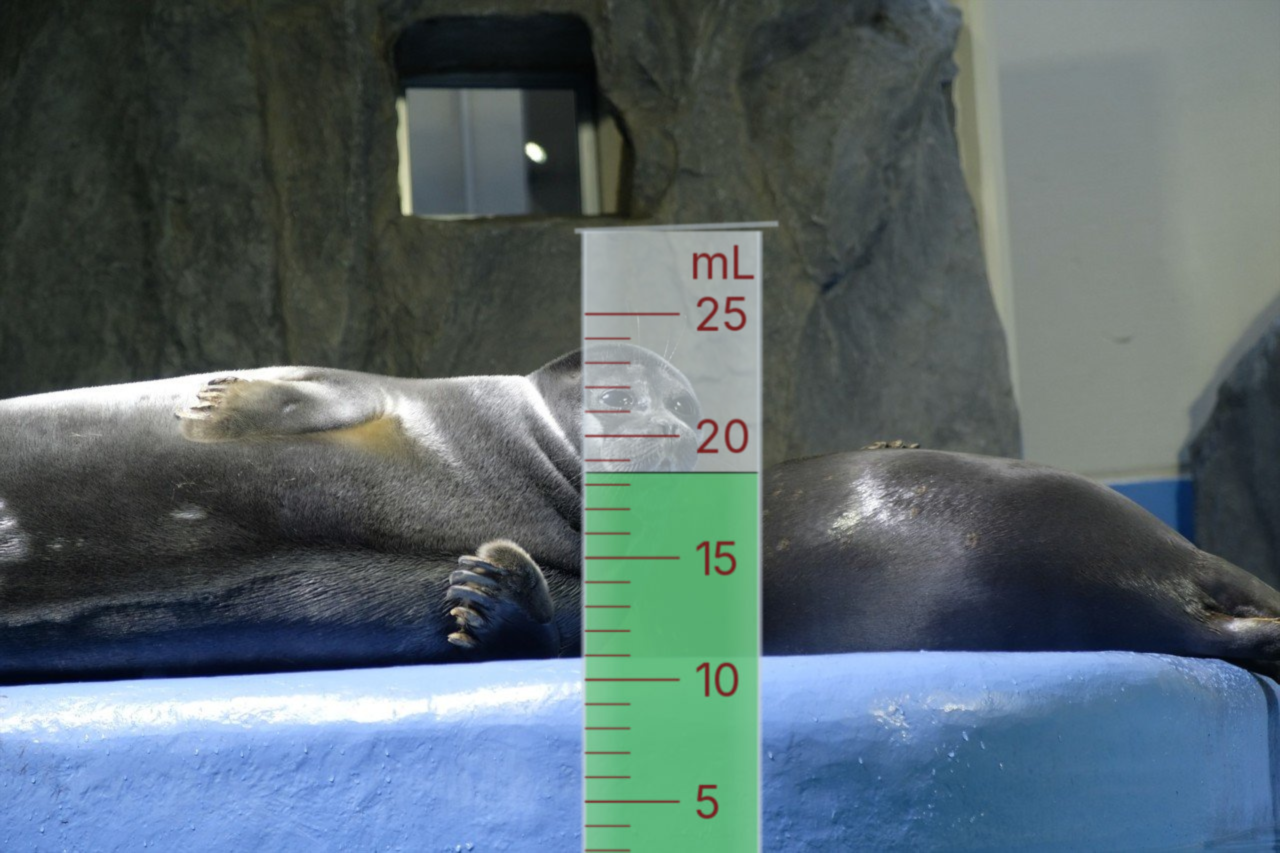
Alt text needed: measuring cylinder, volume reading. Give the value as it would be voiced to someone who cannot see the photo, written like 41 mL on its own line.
18.5 mL
